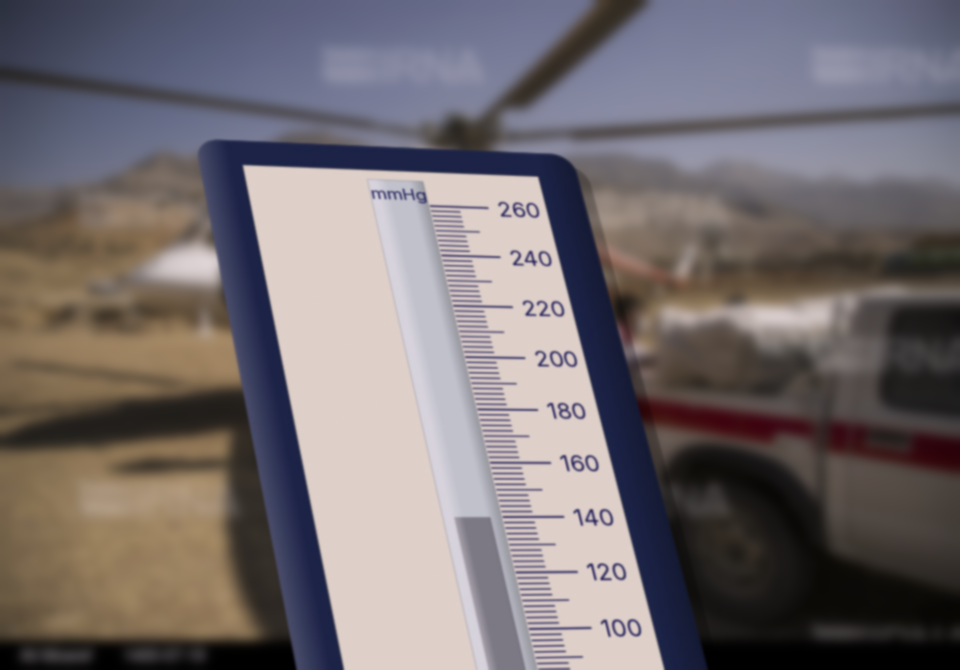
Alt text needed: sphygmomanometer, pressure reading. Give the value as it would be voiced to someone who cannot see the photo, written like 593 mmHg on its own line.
140 mmHg
